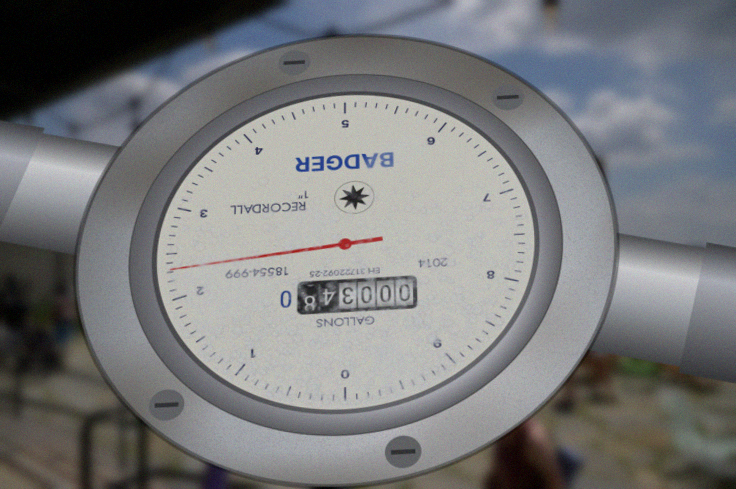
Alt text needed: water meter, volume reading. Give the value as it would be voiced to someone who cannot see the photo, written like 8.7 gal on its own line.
3482.3 gal
